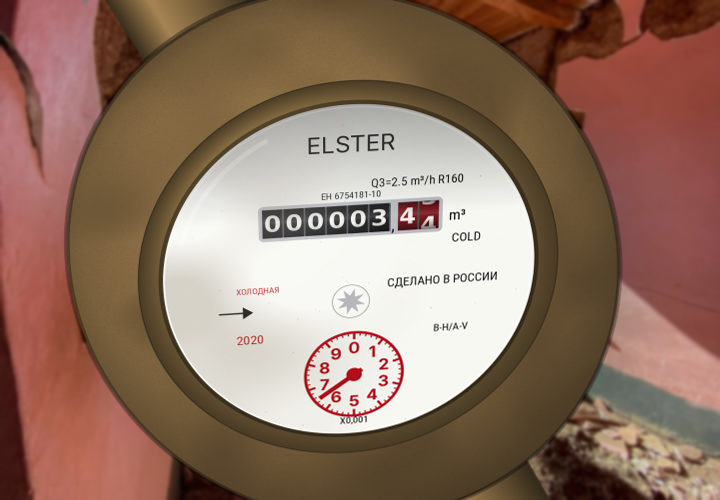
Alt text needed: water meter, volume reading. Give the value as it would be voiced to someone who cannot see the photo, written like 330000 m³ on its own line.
3.436 m³
